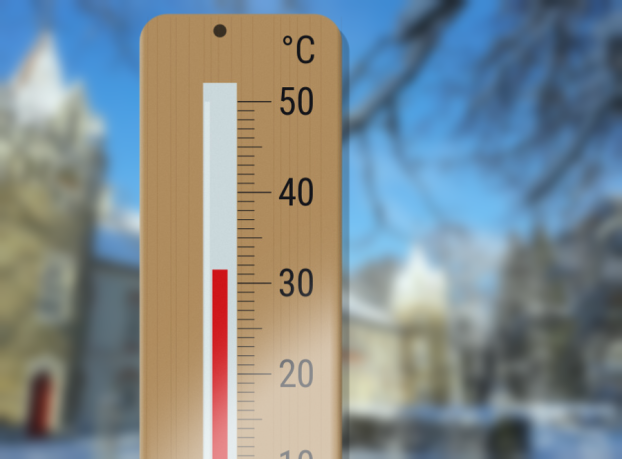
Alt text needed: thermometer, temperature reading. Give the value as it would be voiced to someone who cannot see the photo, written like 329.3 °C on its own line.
31.5 °C
